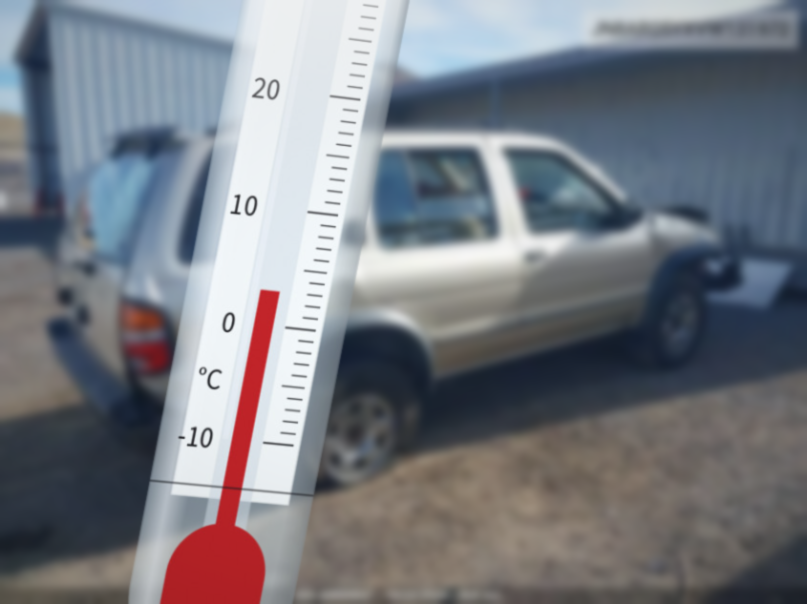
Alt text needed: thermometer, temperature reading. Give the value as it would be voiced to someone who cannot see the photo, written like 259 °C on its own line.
3 °C
